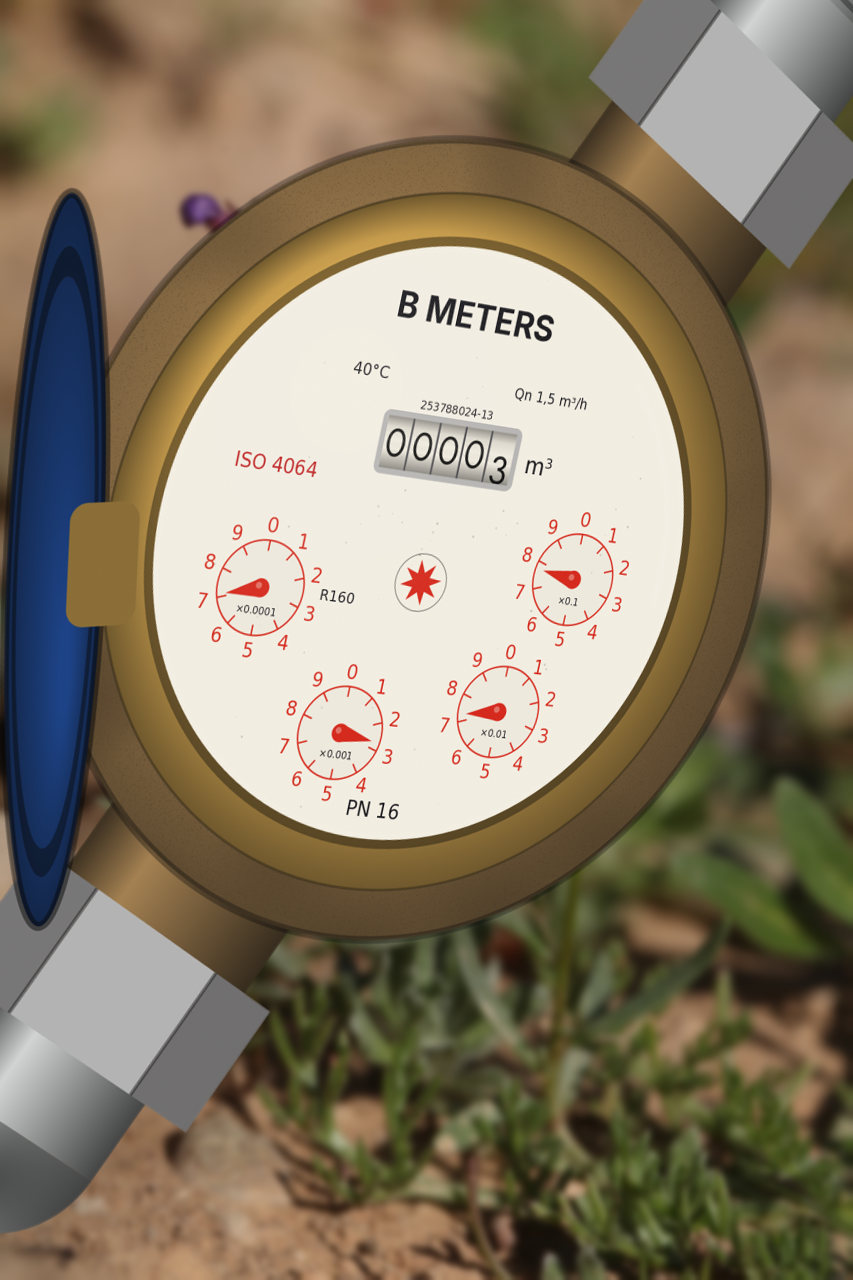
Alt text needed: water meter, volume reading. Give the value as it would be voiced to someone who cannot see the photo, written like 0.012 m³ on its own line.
2.7727 m³
